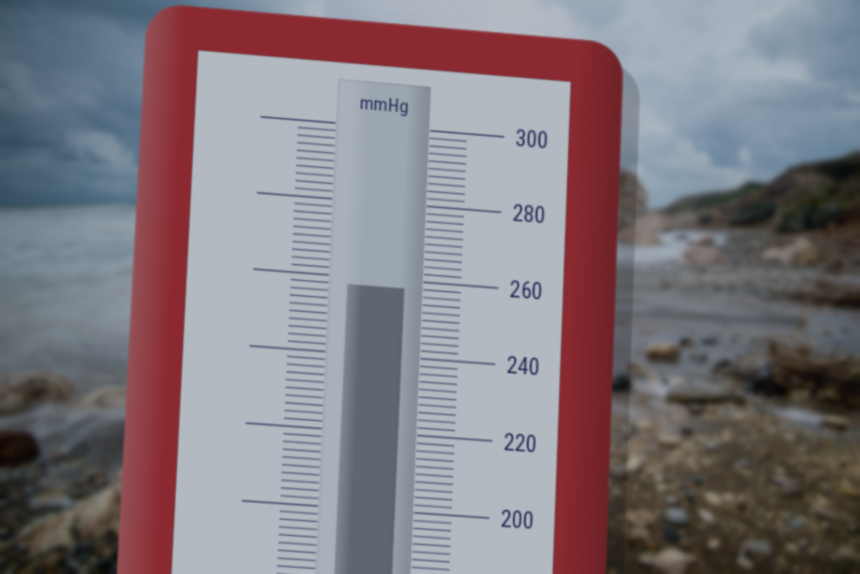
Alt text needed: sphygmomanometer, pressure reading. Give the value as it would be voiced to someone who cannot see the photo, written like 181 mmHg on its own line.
258 mmHg
